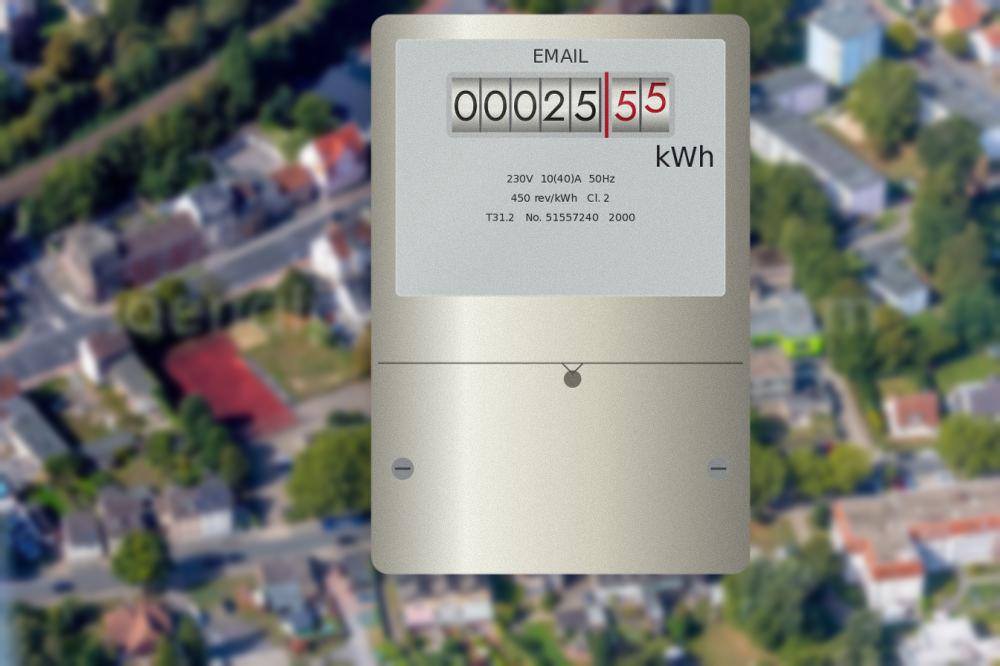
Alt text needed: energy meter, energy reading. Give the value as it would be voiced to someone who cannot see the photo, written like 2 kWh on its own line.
25.55 kWh
